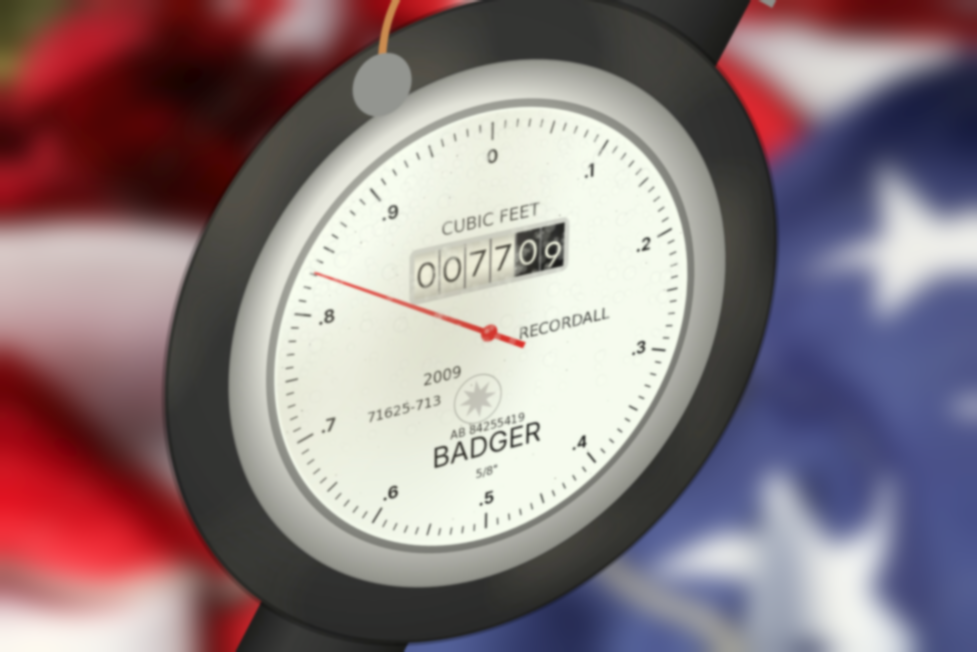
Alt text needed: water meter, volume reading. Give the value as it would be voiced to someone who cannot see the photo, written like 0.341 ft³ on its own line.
7708.83 ft³
